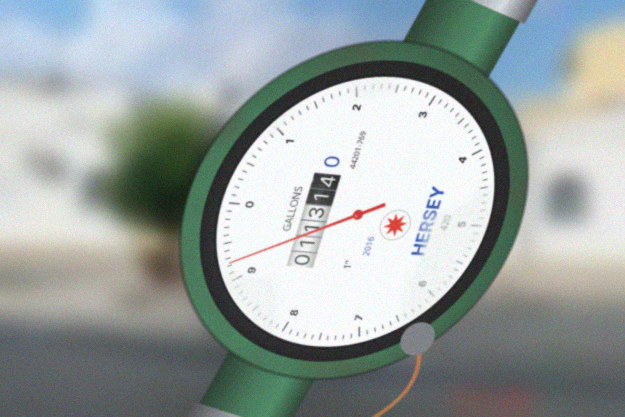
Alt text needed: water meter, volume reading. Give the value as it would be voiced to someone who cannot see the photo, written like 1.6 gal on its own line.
113139.2 gal
